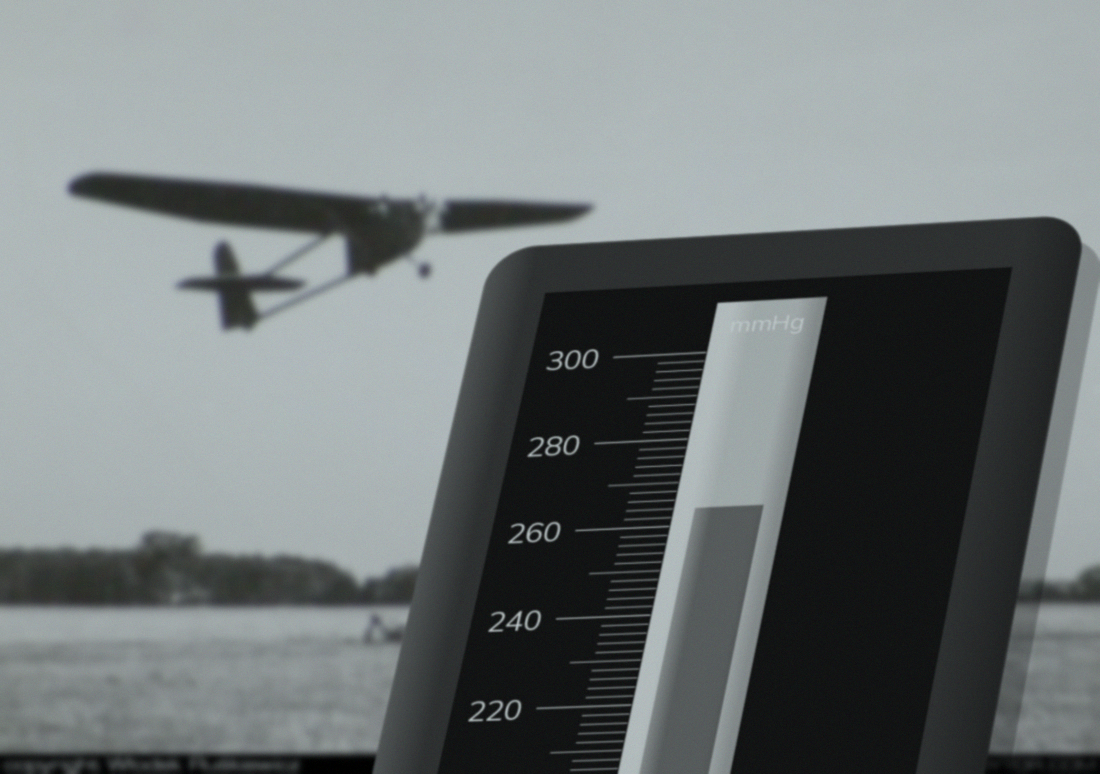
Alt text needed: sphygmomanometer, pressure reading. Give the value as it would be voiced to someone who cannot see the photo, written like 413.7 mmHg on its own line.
264 mmHg
